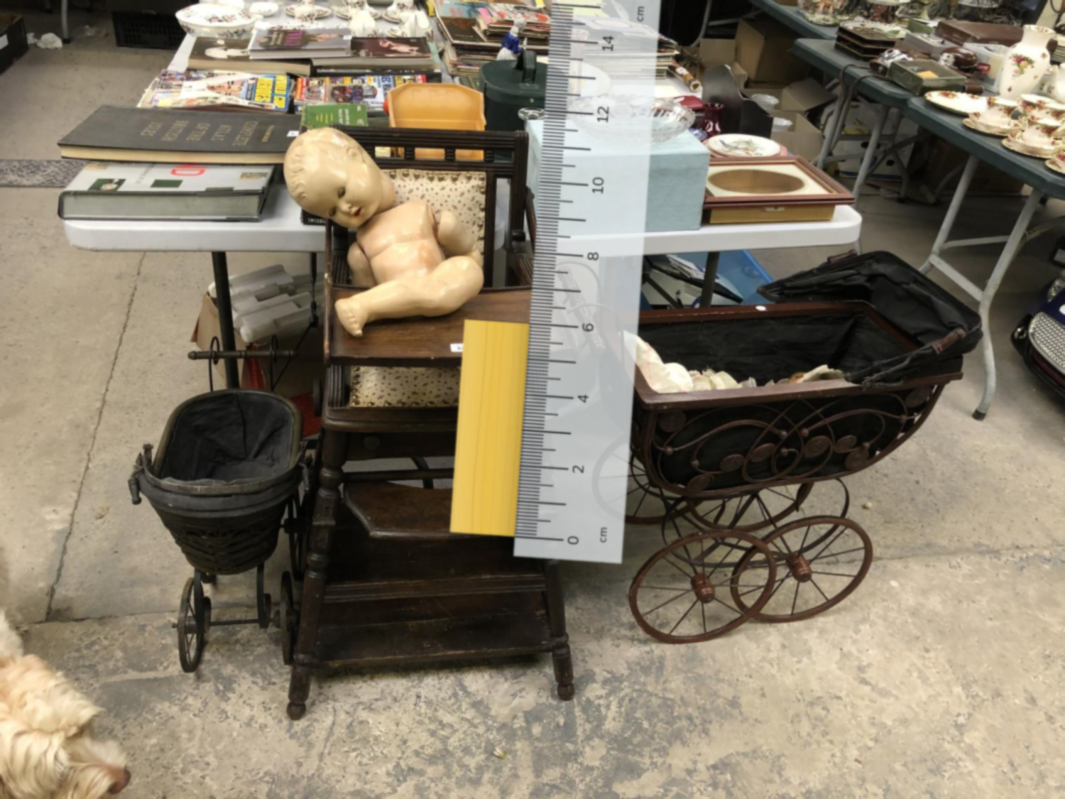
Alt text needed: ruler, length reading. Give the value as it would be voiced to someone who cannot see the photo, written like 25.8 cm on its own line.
6 cm
